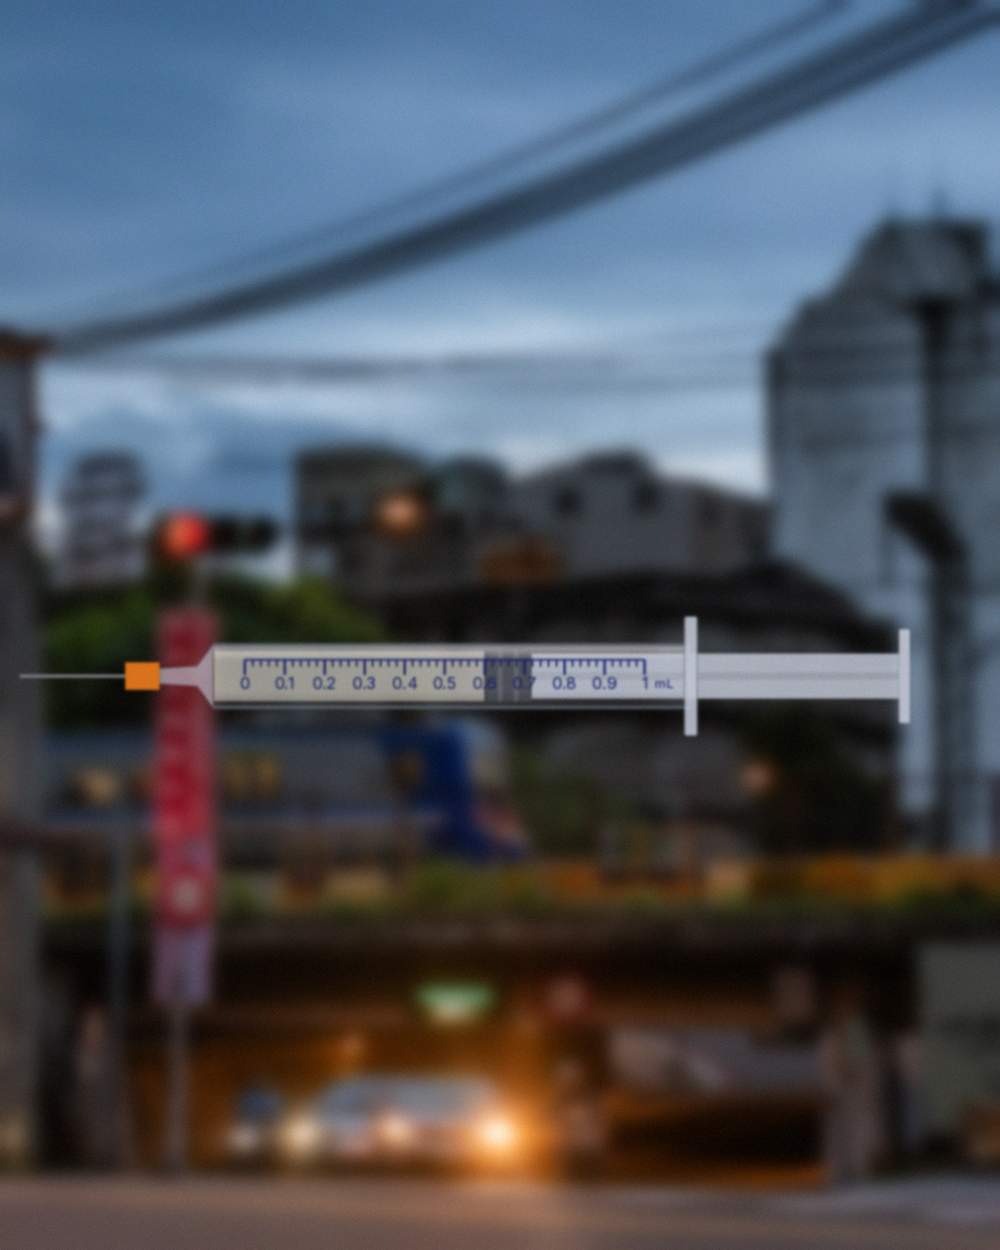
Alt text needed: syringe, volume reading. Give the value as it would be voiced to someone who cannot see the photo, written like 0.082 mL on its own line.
0.6 mL
